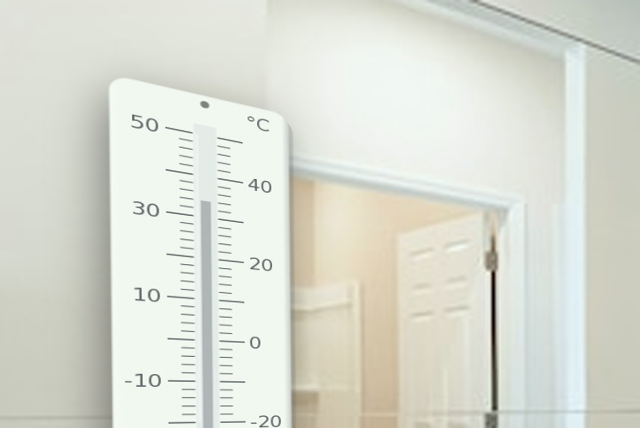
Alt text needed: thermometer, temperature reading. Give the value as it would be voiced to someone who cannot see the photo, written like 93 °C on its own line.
34 °C
